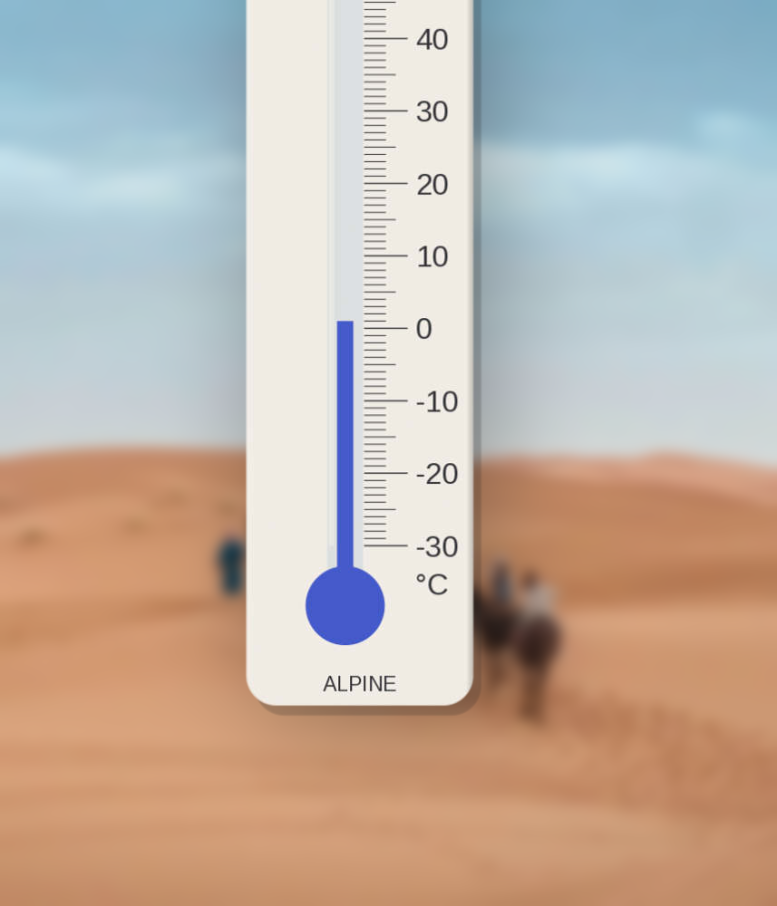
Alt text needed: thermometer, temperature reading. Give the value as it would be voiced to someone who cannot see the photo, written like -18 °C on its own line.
1 °C
